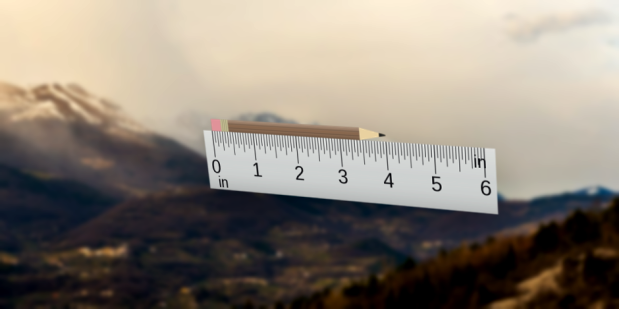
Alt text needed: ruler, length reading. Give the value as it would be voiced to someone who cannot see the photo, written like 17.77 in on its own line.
4 in
